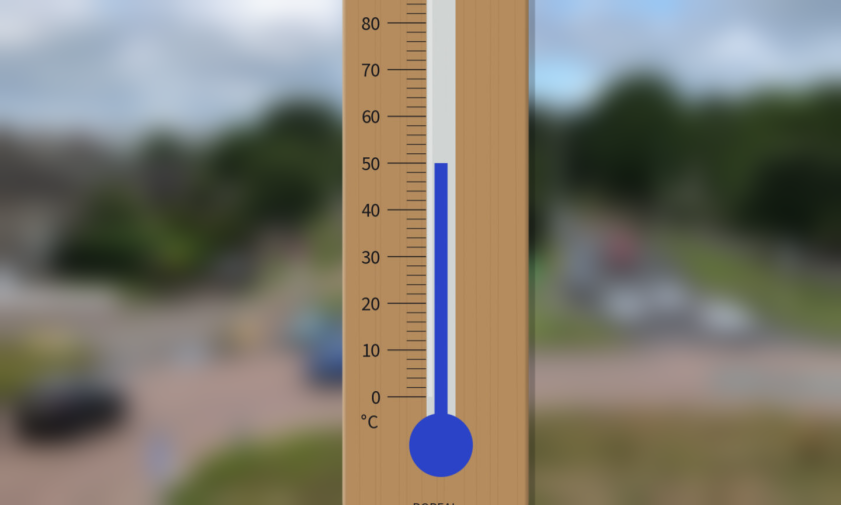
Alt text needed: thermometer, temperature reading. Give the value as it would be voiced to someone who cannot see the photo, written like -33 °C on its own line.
50 °C
